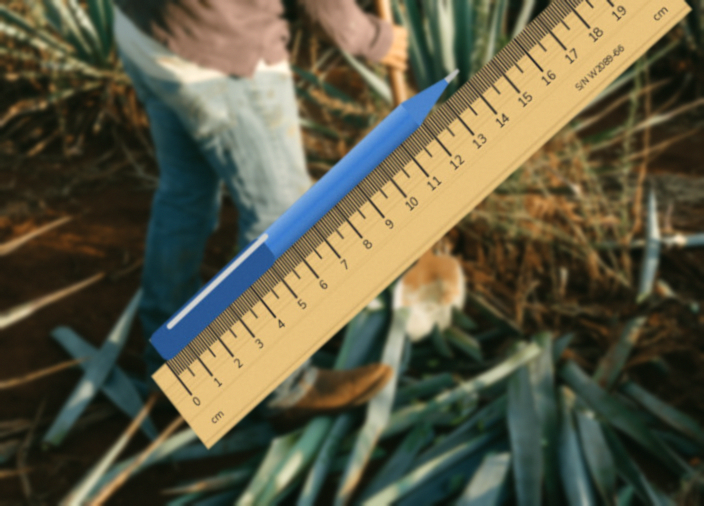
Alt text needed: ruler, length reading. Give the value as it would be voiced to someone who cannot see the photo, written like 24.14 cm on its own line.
14 cm
